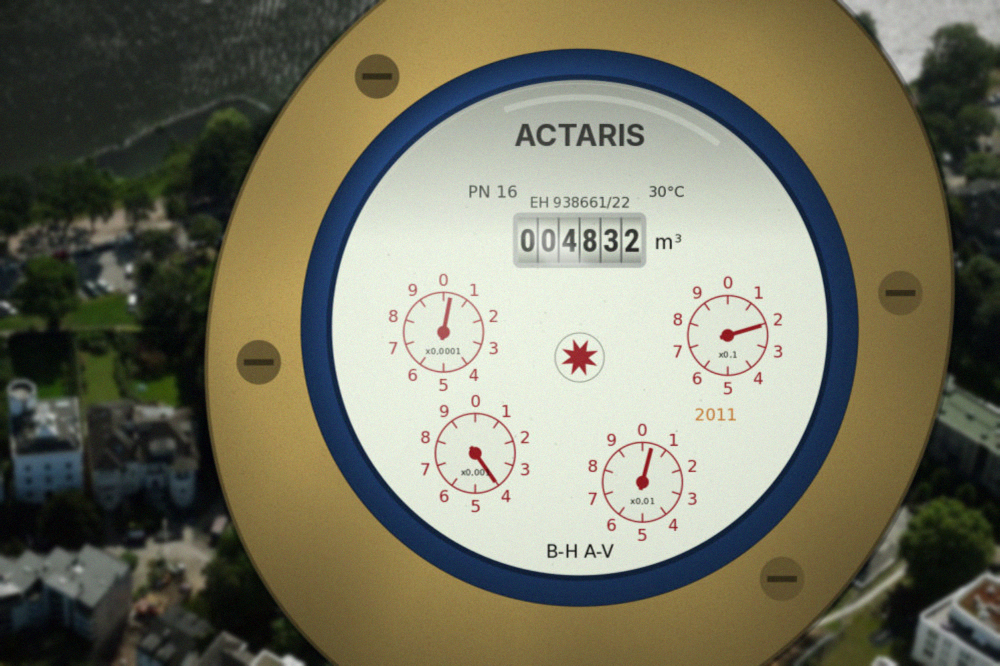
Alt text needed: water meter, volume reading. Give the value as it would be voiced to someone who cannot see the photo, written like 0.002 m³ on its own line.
4832.2040 m³
